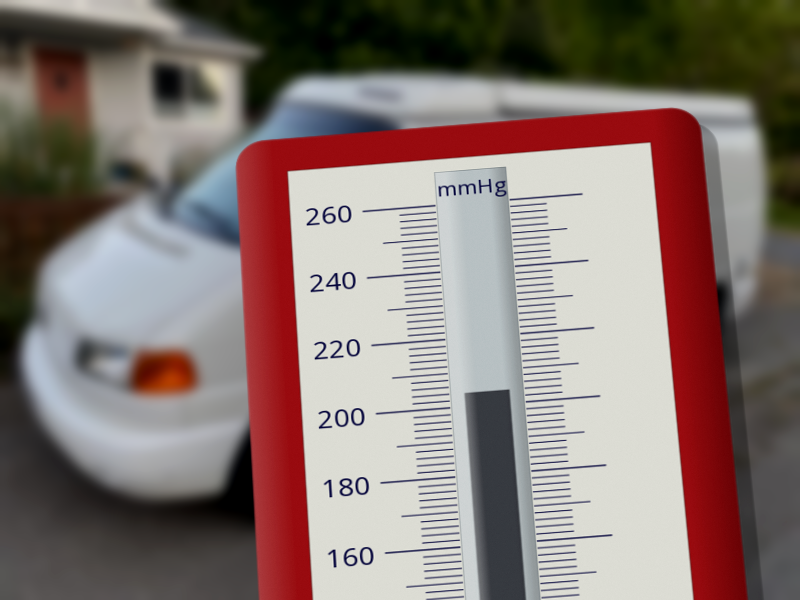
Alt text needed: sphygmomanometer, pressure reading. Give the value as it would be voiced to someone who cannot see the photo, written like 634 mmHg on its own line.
204 mmHg
